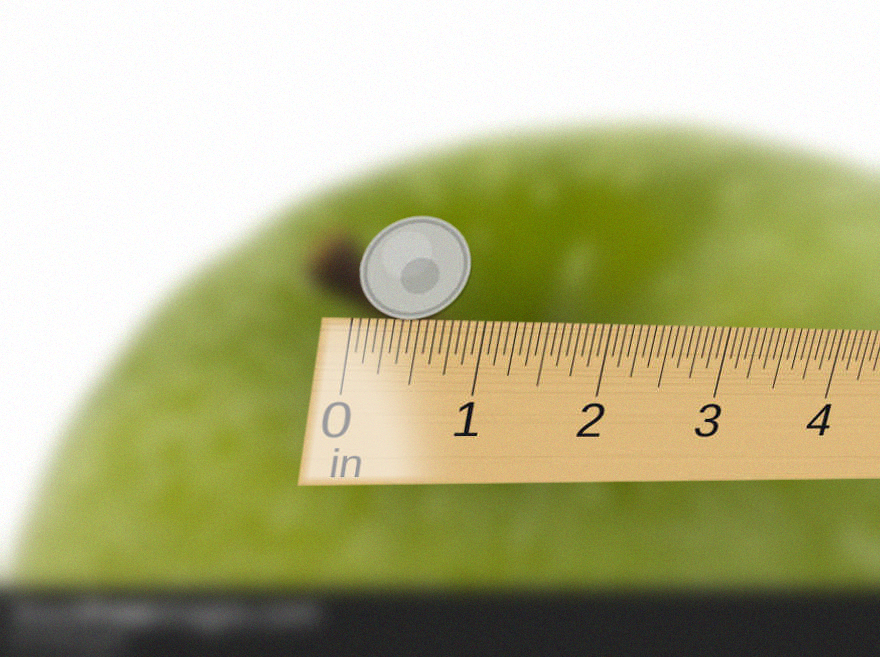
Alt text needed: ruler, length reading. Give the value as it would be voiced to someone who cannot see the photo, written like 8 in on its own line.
0.8125 in
